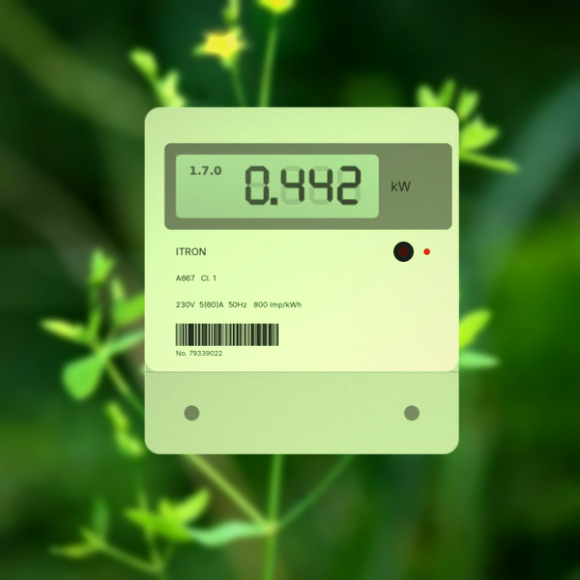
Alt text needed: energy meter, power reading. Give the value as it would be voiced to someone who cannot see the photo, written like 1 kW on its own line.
0.442 kW
